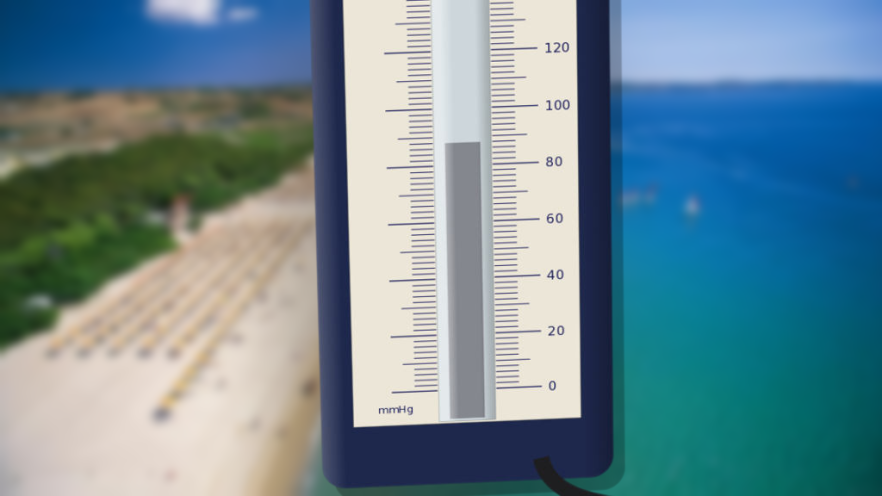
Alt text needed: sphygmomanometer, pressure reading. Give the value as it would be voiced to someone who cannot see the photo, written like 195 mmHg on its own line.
88 mmHg
